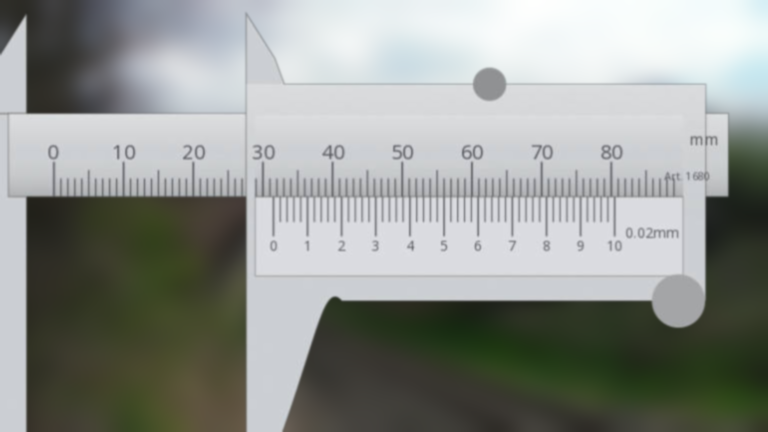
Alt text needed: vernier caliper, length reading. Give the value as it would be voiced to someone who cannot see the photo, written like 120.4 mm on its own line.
31.5 mm
